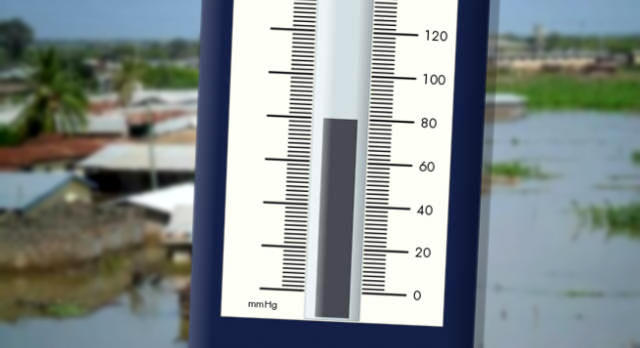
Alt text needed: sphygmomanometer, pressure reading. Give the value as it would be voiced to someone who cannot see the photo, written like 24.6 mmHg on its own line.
80 mmHg
